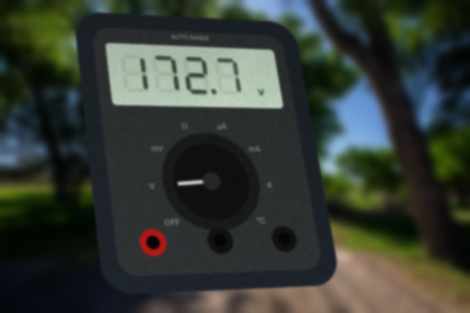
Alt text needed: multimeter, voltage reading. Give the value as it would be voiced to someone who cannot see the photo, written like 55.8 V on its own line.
172.7 V
